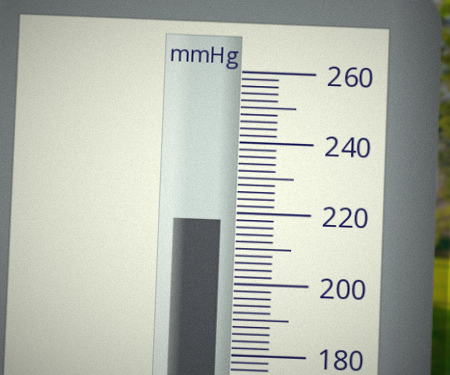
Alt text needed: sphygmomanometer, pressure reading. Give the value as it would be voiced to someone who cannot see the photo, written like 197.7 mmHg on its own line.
218 mmHg
